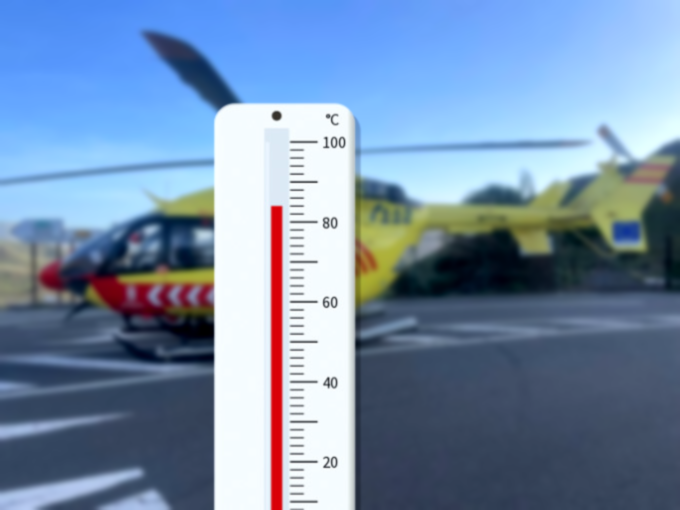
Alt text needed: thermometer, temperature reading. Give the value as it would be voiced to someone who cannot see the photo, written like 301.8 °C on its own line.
84 °C
